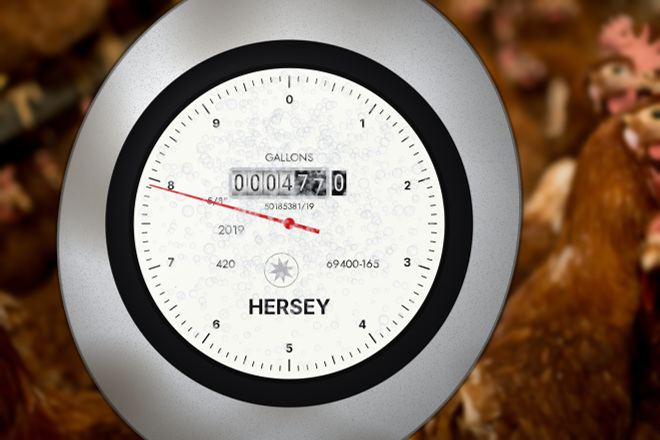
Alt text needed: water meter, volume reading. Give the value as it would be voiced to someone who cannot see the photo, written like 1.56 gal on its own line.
4767.9 gal
